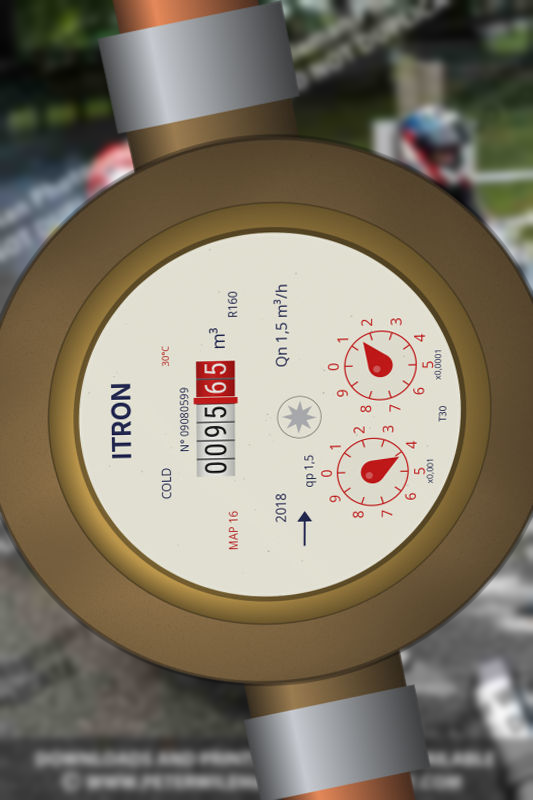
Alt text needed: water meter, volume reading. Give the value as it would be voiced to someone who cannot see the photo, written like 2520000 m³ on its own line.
95.6541 m³
